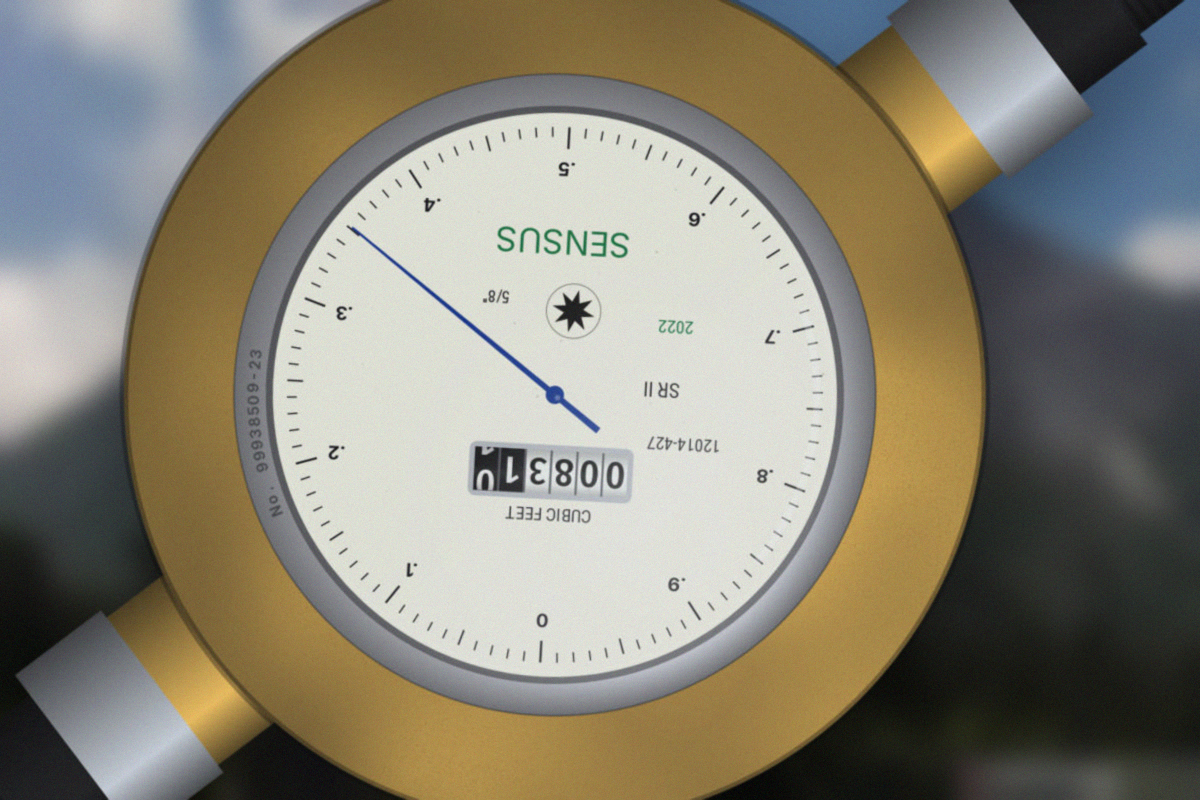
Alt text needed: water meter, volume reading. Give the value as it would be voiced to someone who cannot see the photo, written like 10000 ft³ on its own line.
8310.35 ft³
